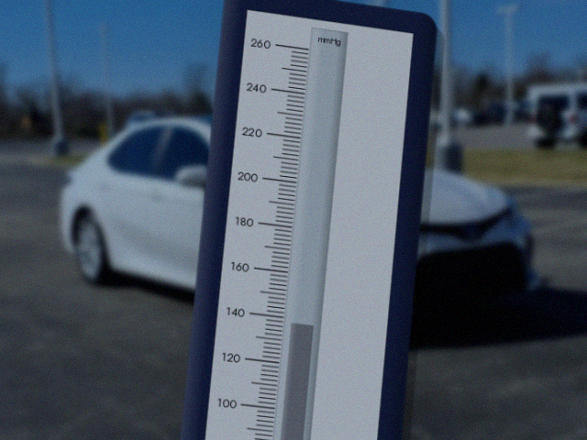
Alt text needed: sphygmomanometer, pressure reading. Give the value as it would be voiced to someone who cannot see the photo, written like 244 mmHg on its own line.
138 mmHg
